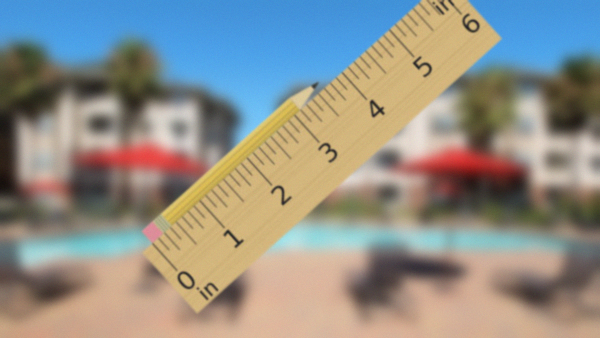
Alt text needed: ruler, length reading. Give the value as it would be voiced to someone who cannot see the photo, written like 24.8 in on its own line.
3.625 in
